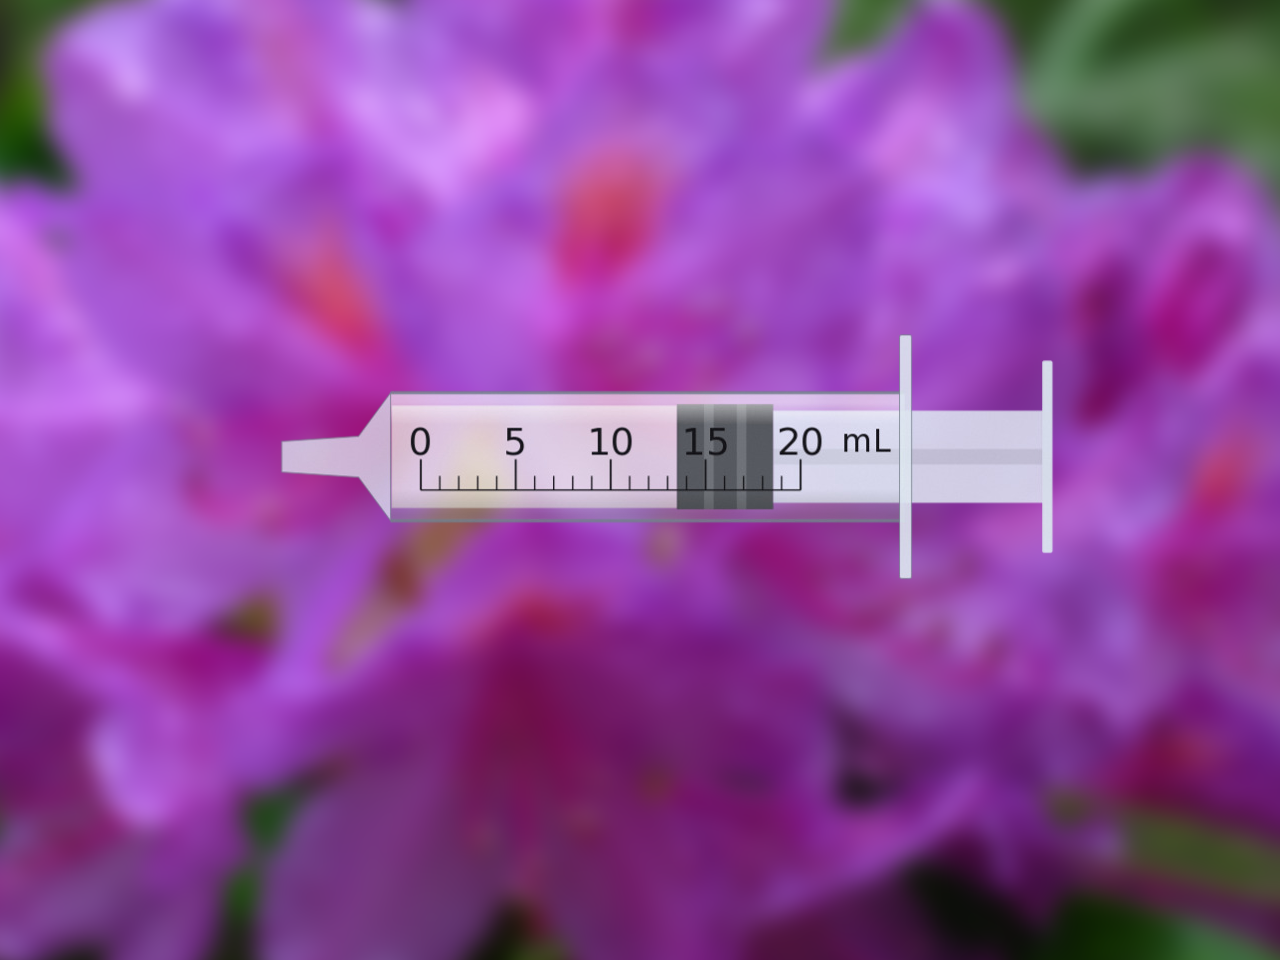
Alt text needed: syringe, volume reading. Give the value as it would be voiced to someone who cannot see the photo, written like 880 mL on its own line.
13.5 mL
